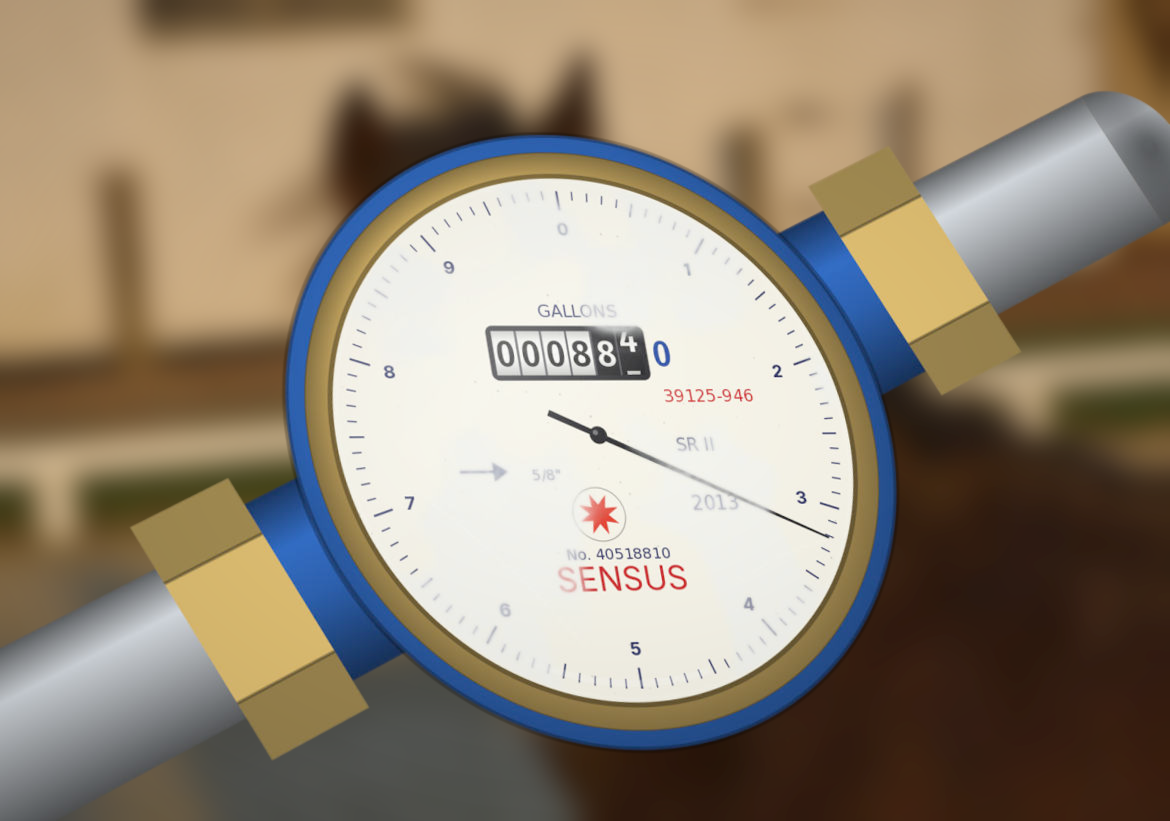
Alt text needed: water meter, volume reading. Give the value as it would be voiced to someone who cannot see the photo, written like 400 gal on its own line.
8843.2 gal
